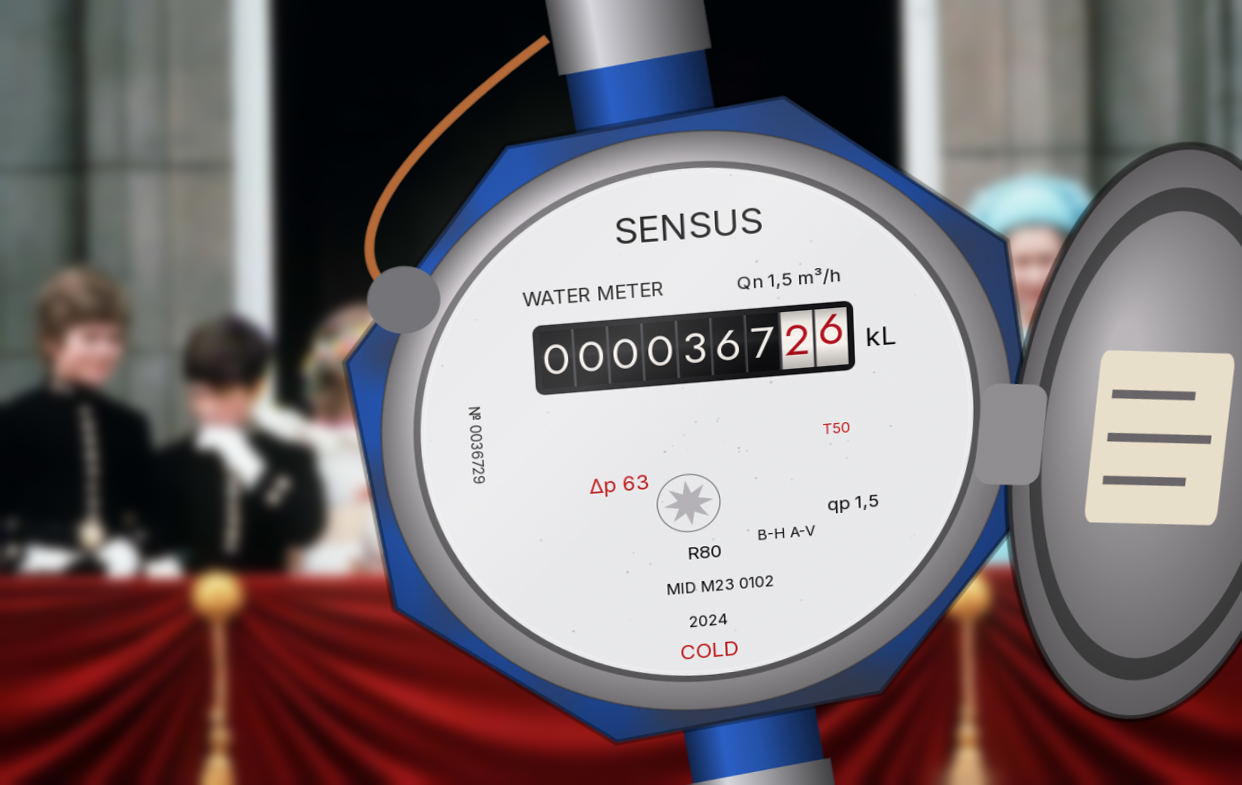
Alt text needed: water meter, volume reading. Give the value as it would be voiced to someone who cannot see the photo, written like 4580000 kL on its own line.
367.26 kL
